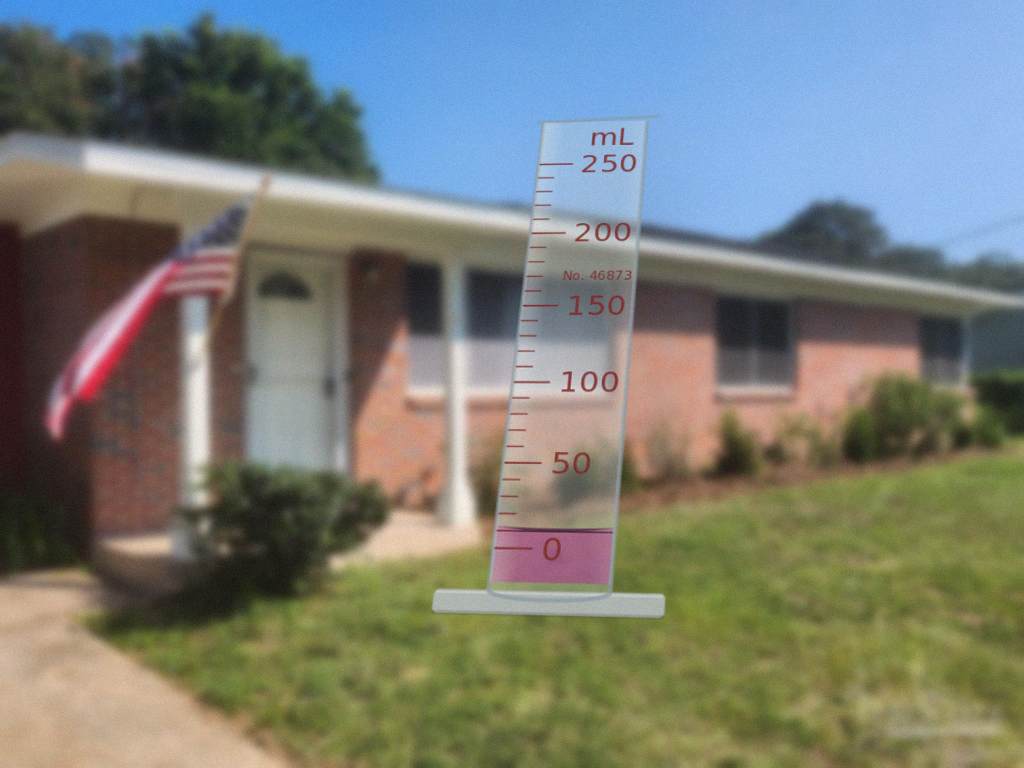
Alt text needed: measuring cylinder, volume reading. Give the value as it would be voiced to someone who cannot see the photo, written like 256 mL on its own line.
10 mL
